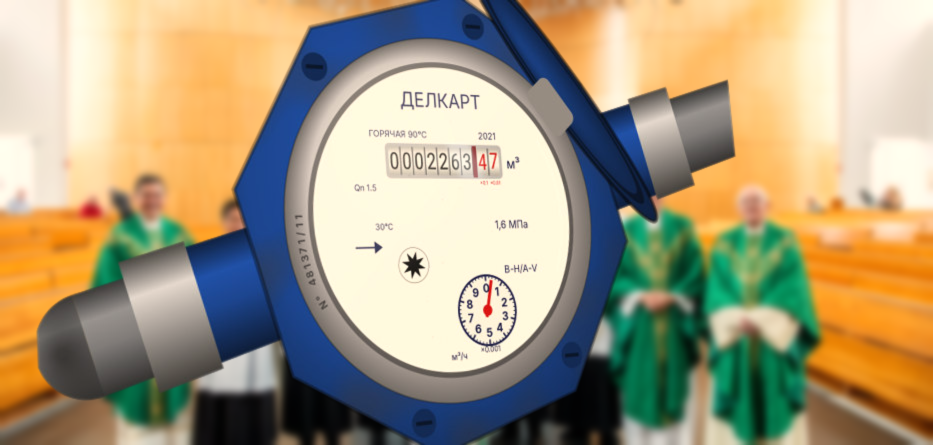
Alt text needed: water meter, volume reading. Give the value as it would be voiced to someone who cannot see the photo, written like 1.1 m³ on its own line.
2263.470 m³
